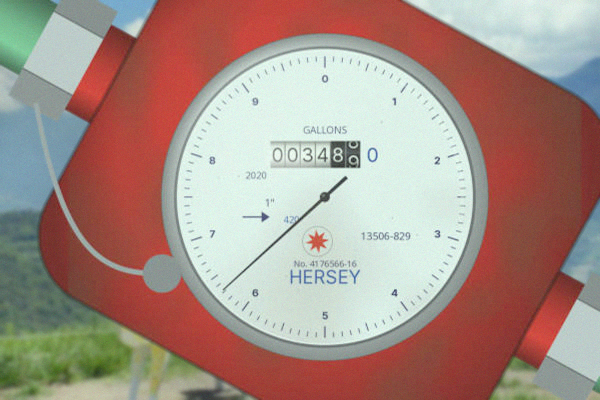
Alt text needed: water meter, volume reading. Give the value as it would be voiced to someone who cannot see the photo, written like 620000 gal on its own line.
34886.3 gal
